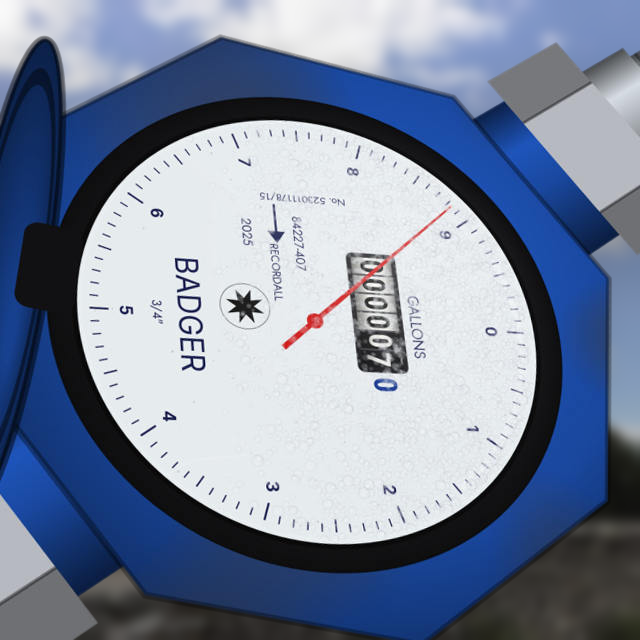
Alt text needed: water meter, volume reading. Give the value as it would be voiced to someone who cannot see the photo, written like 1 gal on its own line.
68.8 gal
